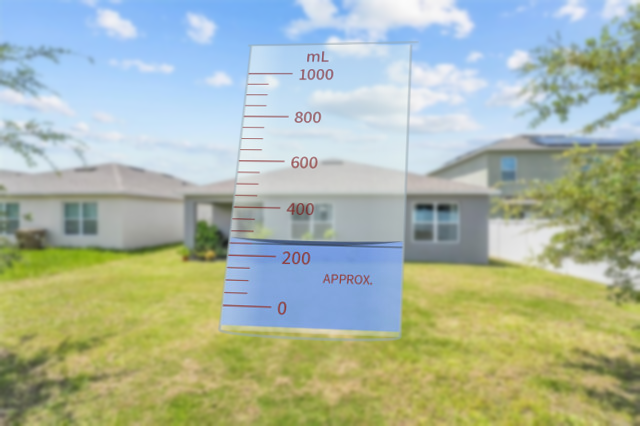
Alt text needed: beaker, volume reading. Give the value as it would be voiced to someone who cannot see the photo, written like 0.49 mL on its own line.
250 mL
